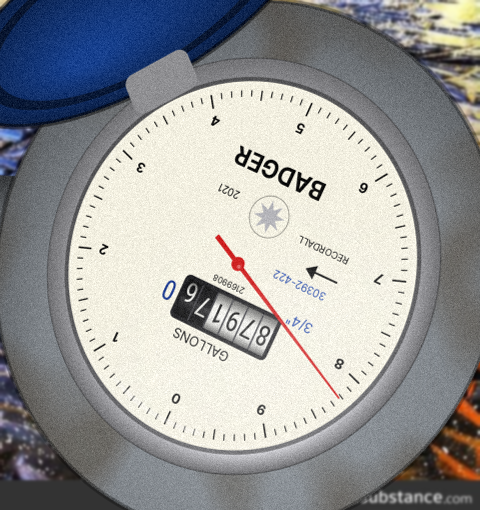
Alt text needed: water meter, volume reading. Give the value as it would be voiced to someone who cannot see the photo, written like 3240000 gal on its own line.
8791758.2 gal
